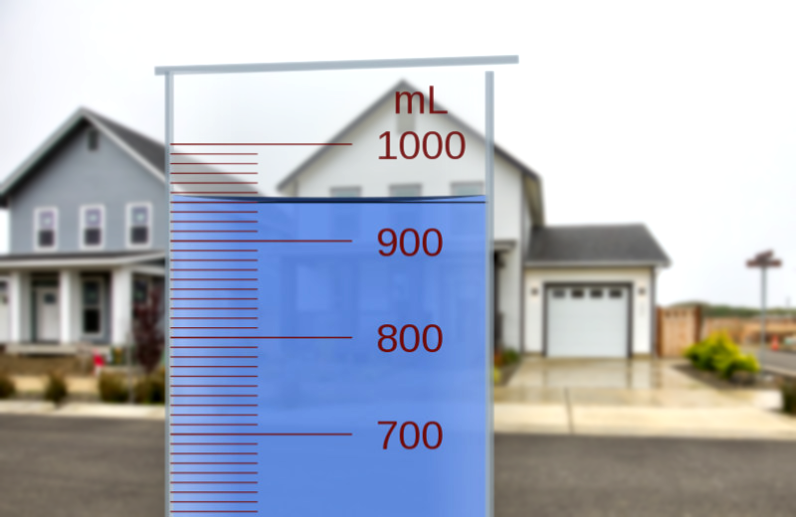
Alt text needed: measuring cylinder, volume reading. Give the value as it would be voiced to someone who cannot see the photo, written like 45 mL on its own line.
940 mL
